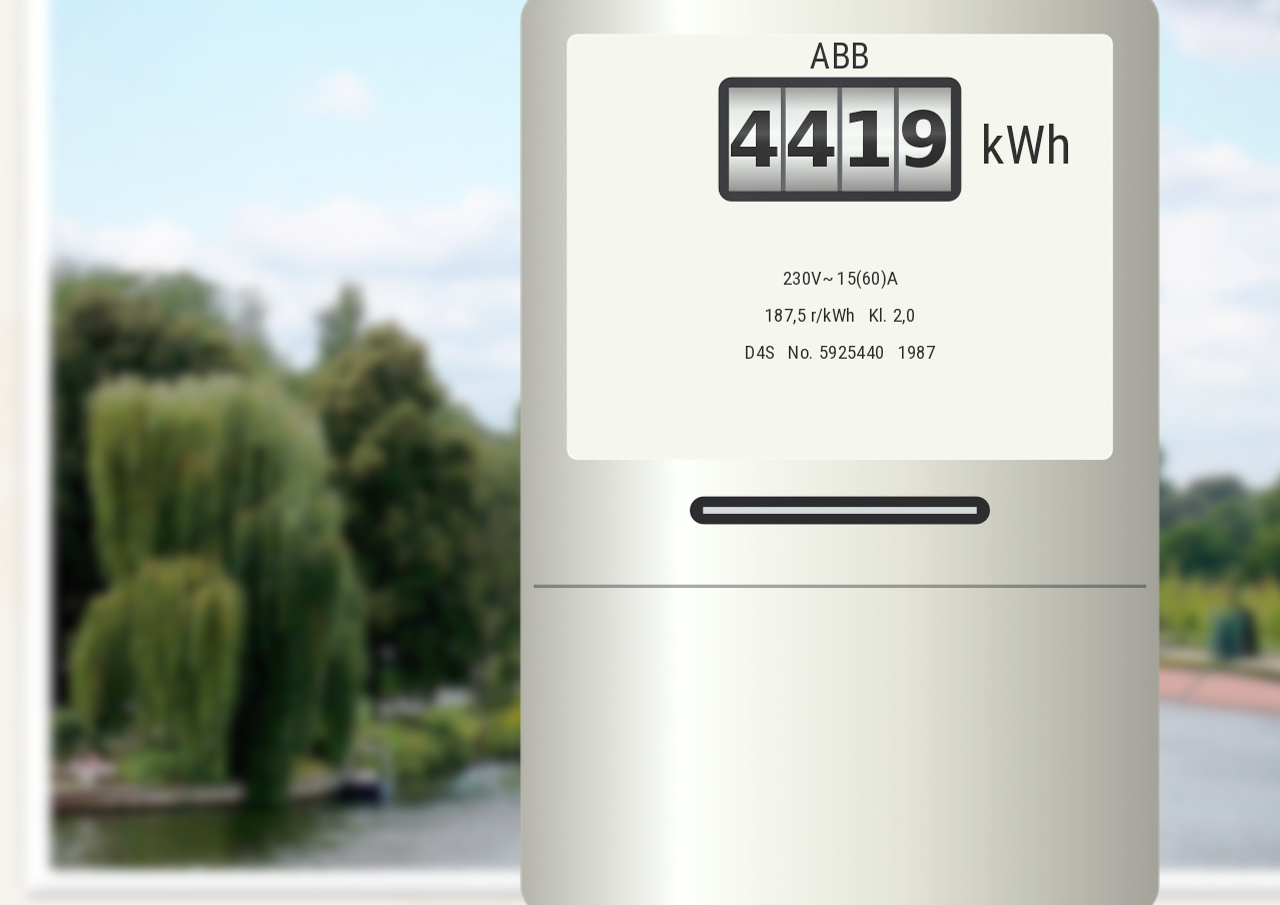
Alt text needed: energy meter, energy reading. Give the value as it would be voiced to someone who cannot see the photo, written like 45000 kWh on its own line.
4419 kWh
